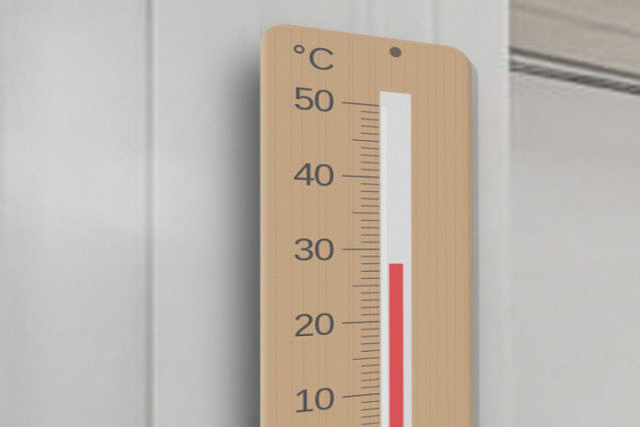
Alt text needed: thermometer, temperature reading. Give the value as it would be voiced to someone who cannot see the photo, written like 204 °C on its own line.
28 °C
